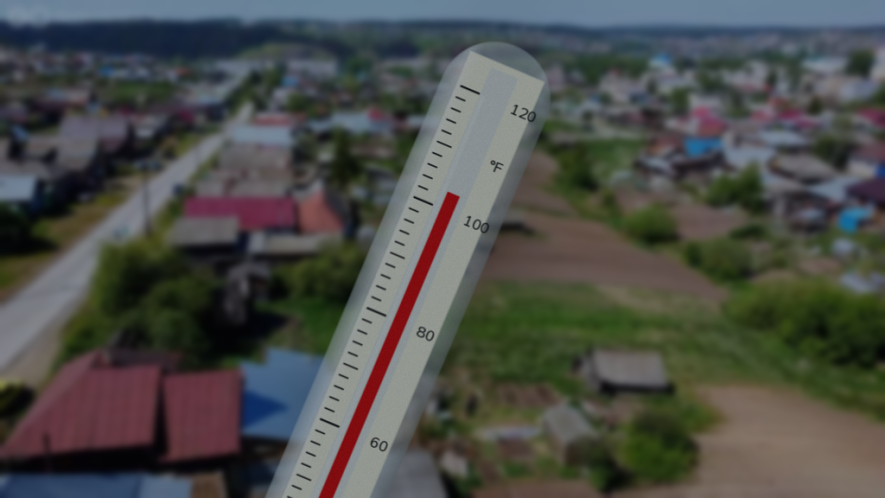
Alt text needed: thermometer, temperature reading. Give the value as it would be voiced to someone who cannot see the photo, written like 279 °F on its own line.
103 °F
